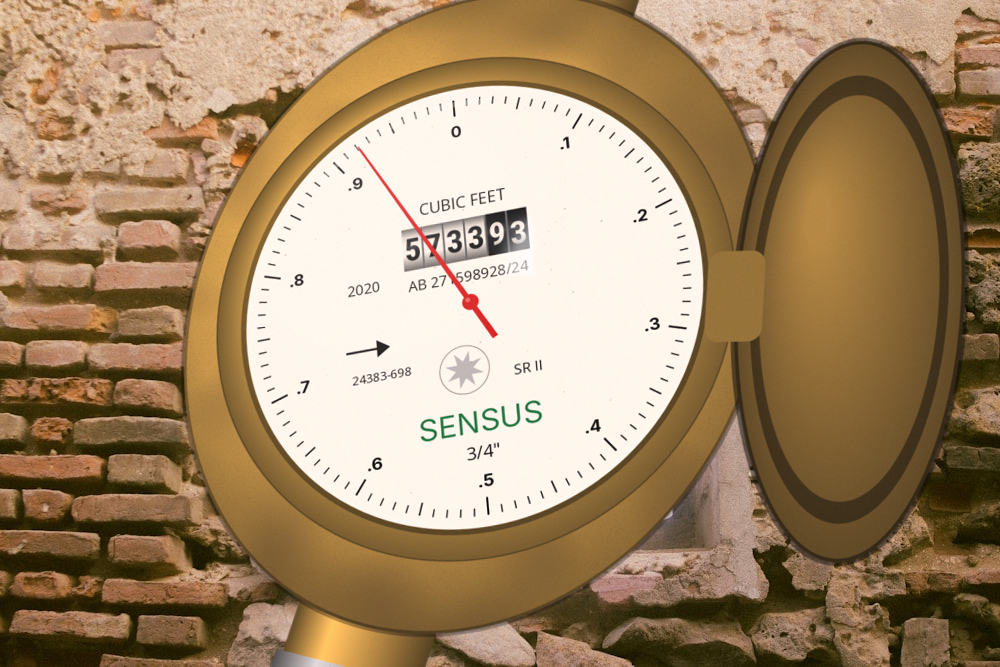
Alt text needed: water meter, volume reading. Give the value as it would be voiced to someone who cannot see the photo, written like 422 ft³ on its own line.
573392.92 ft³
